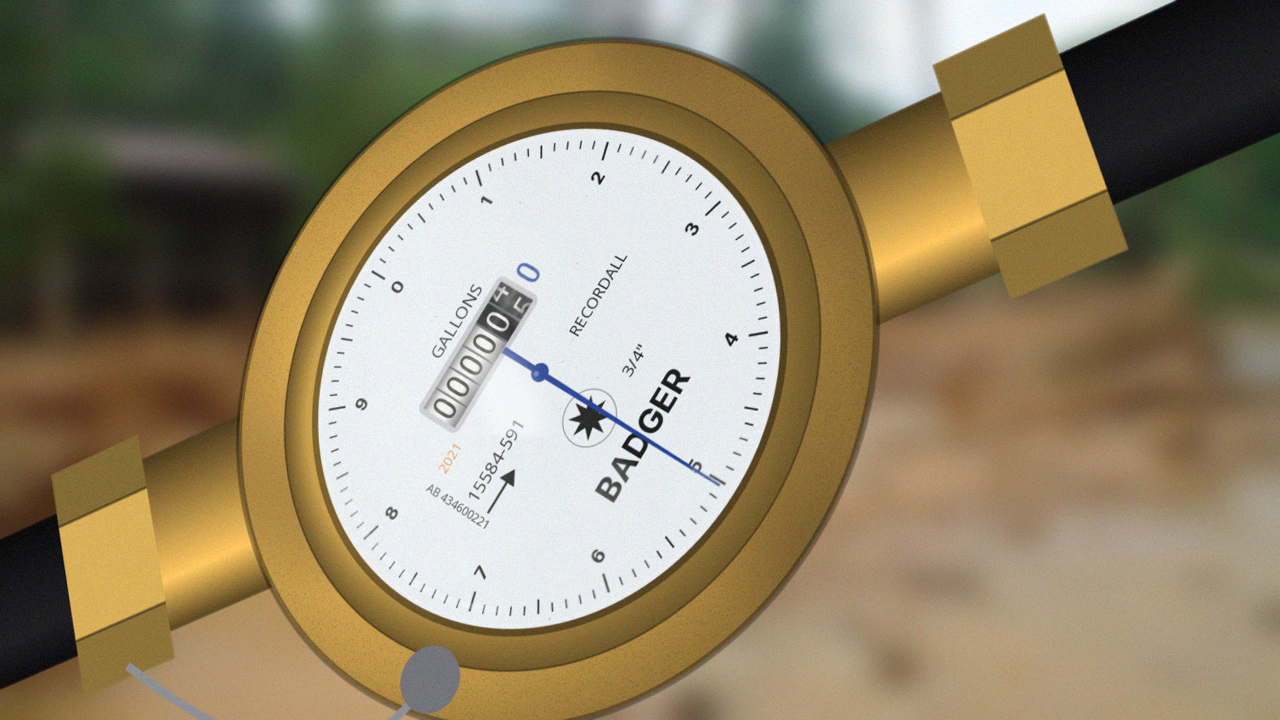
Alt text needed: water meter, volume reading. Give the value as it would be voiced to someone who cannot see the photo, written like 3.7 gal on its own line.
45.0 gal
